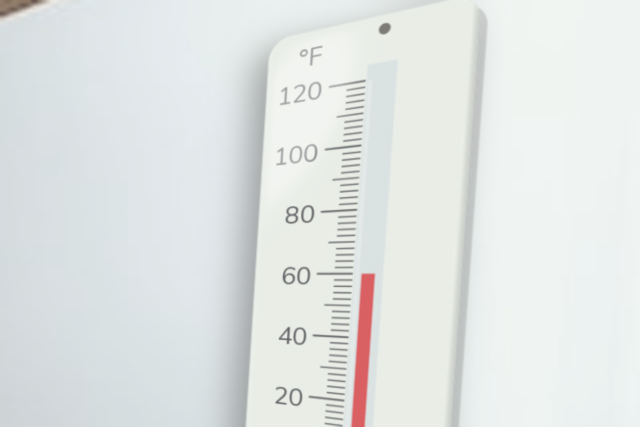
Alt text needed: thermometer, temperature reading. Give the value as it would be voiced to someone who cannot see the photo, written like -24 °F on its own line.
60 °F
